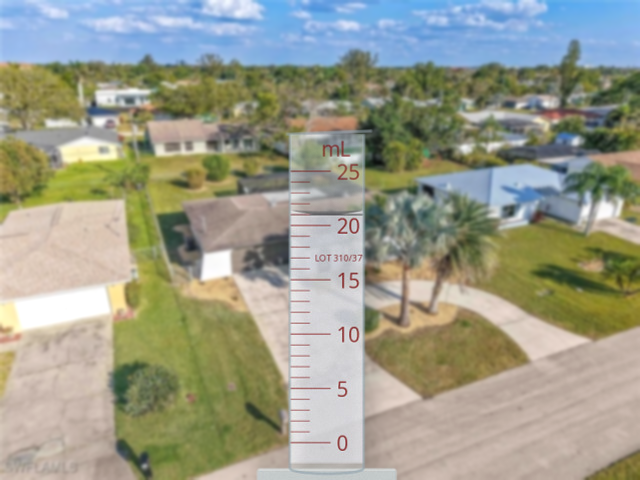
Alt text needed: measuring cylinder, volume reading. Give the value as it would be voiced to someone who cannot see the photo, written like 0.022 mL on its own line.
21 mL
